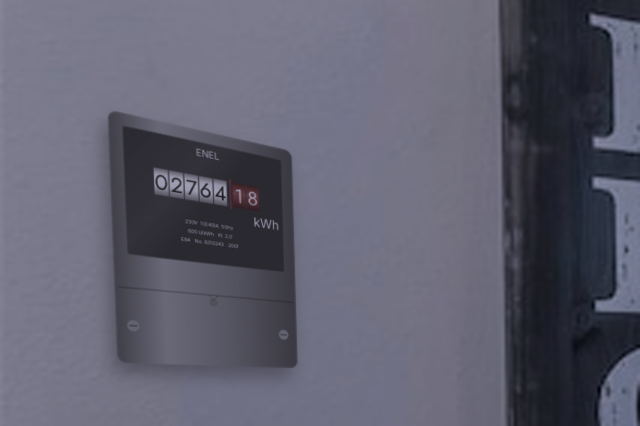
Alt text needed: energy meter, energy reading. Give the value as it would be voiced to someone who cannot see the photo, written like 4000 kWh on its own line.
2764.18 kWh
